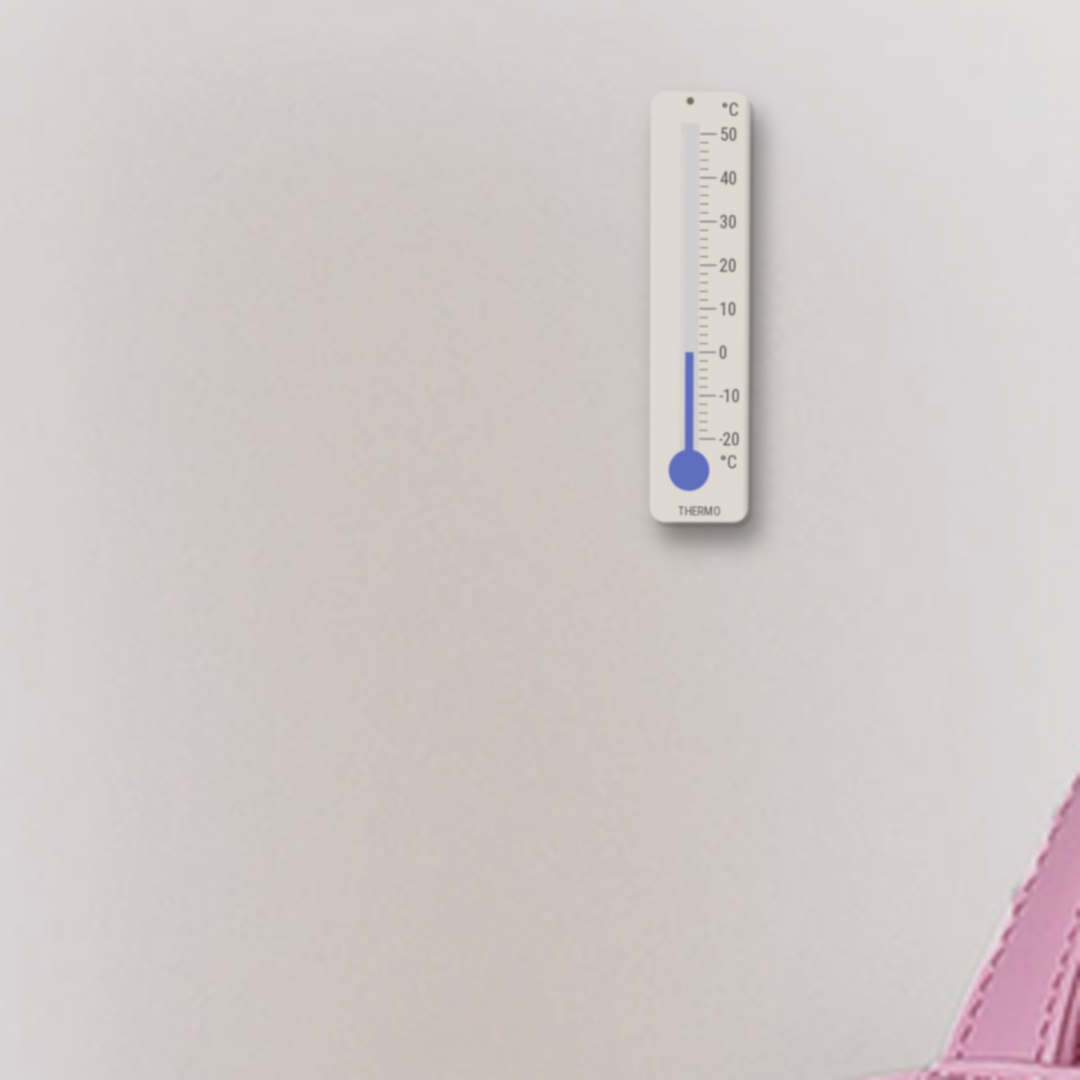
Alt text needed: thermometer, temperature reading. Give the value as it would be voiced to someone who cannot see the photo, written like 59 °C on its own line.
0 °C
